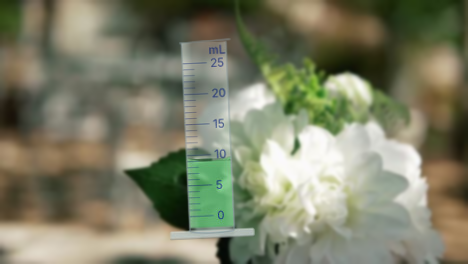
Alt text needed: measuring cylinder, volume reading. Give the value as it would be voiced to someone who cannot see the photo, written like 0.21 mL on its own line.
9 mL
